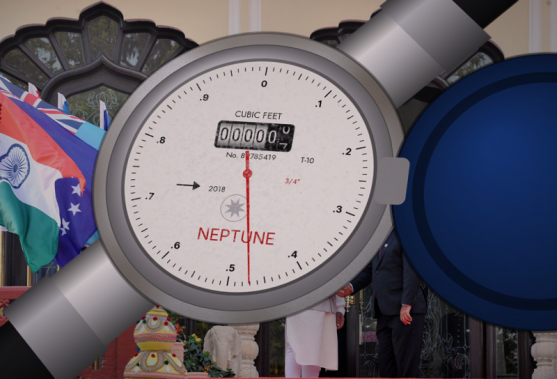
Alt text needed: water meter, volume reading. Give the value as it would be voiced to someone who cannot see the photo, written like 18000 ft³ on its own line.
6.47 ft³
